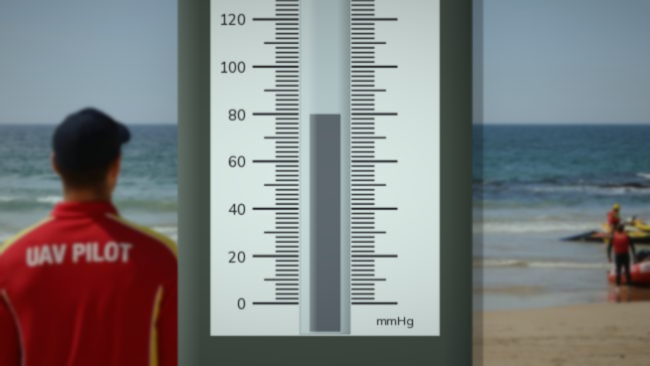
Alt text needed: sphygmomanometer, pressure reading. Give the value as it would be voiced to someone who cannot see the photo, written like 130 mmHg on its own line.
80 mmHg
